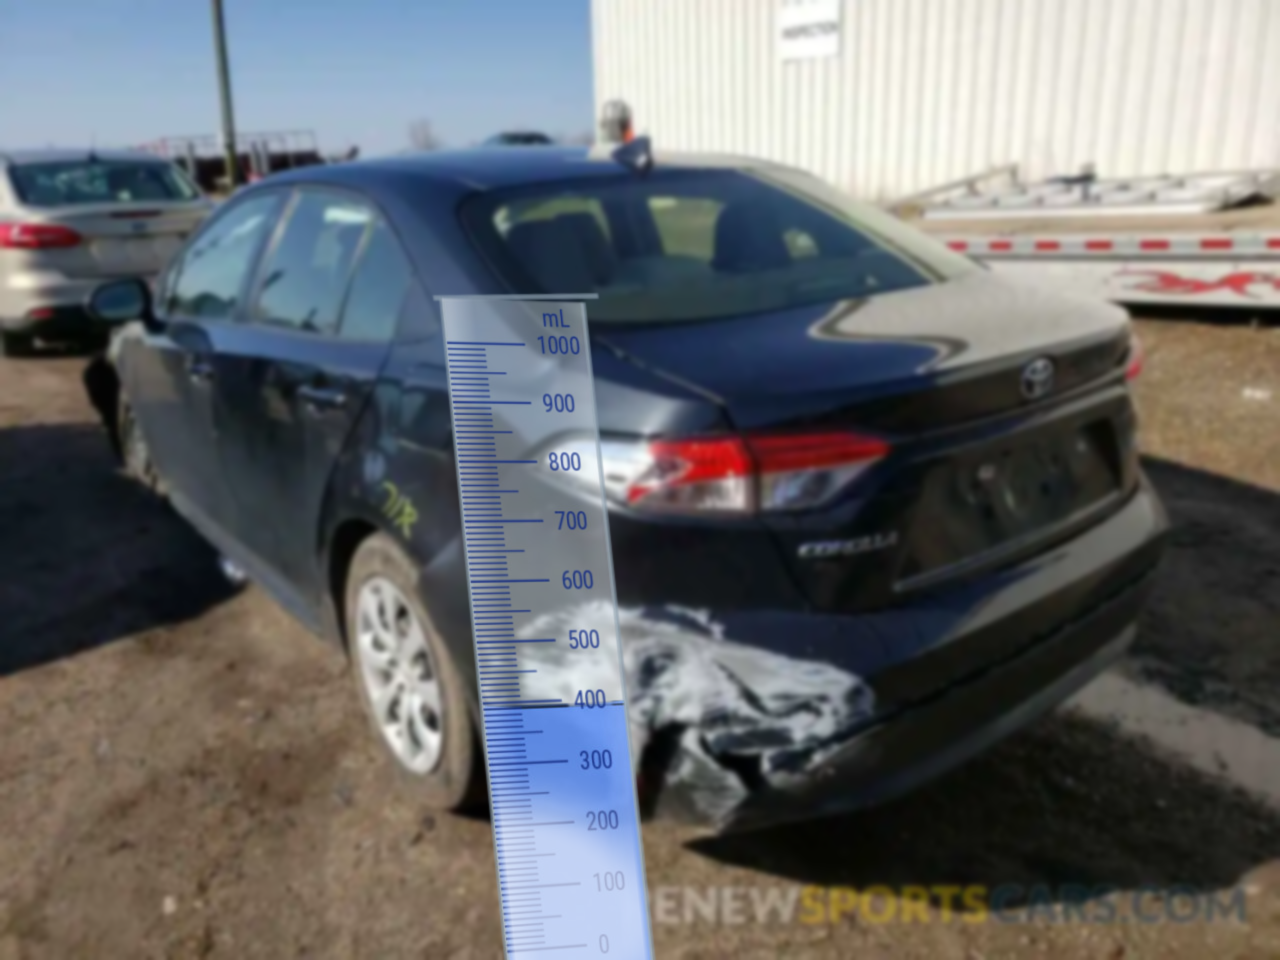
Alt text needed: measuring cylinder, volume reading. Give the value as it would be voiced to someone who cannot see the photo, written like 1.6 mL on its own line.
390 mL
